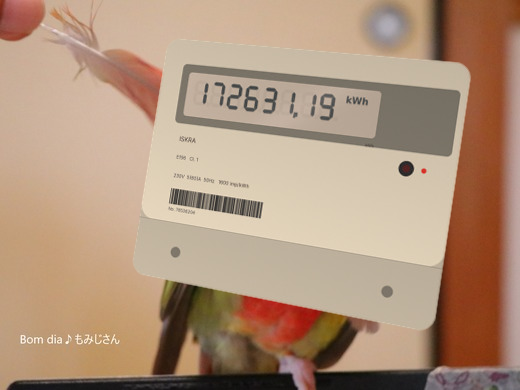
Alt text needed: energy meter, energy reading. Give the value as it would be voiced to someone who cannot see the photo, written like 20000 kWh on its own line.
172631.19 kWh
